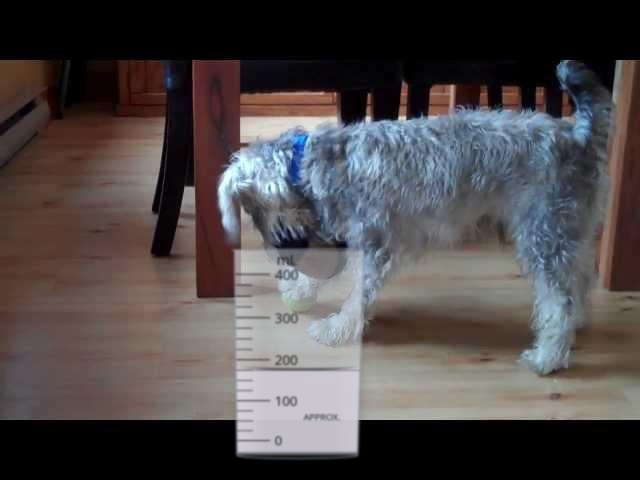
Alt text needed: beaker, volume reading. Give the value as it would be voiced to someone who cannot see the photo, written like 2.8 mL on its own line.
175 mL
